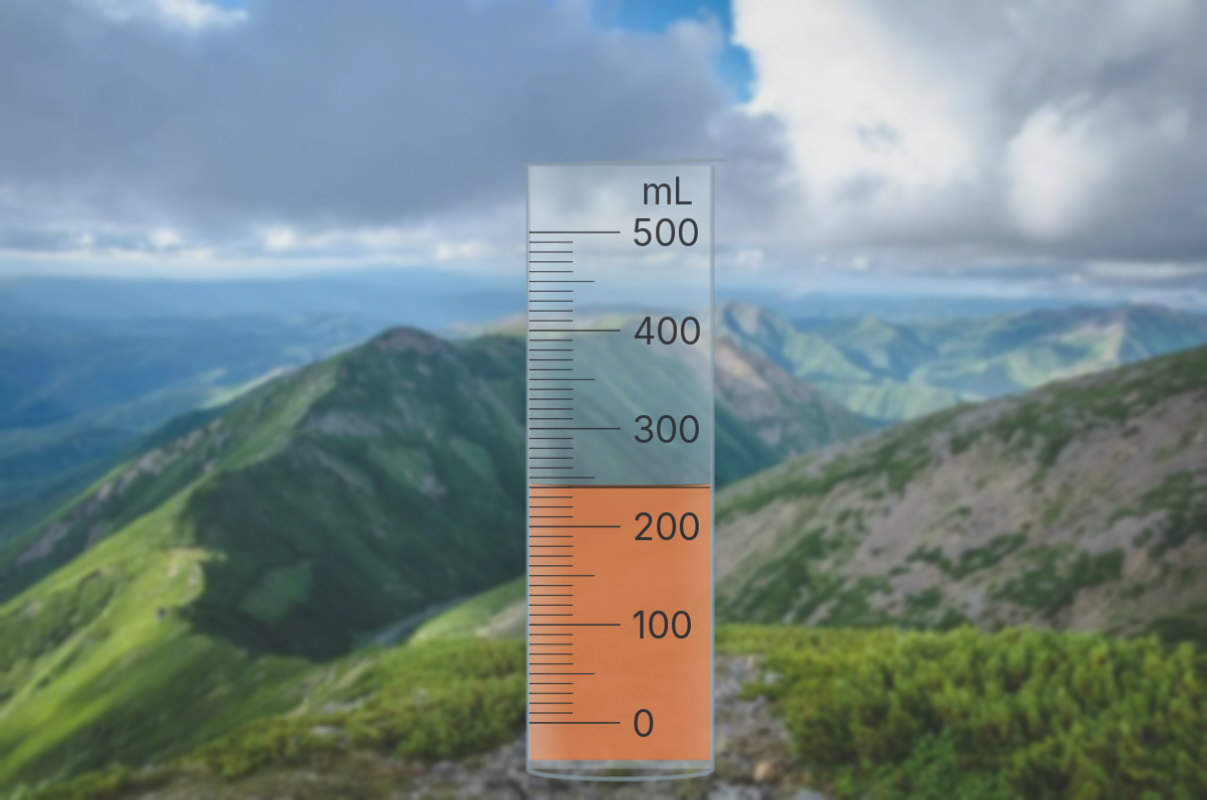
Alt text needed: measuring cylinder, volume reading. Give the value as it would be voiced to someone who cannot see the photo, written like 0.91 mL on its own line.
240 mL
